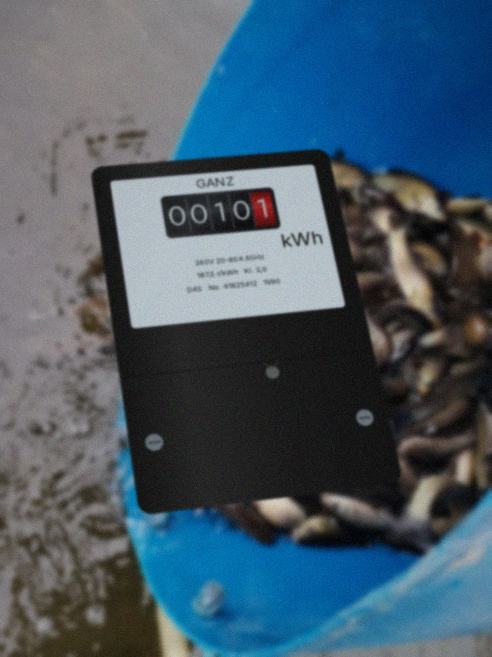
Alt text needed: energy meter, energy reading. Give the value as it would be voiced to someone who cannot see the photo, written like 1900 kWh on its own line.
10.1 kWh
